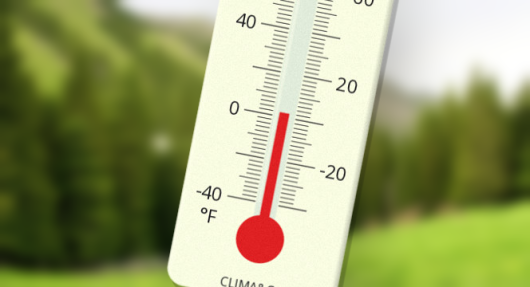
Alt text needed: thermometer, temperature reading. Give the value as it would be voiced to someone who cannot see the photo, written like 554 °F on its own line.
2 °F
